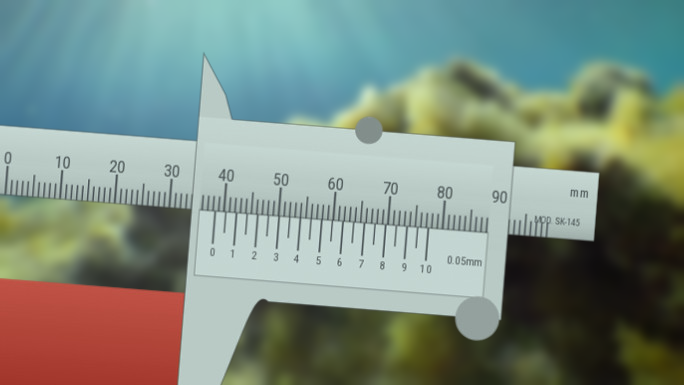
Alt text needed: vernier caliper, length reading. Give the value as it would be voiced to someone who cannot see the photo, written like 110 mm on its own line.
38.4 mm
